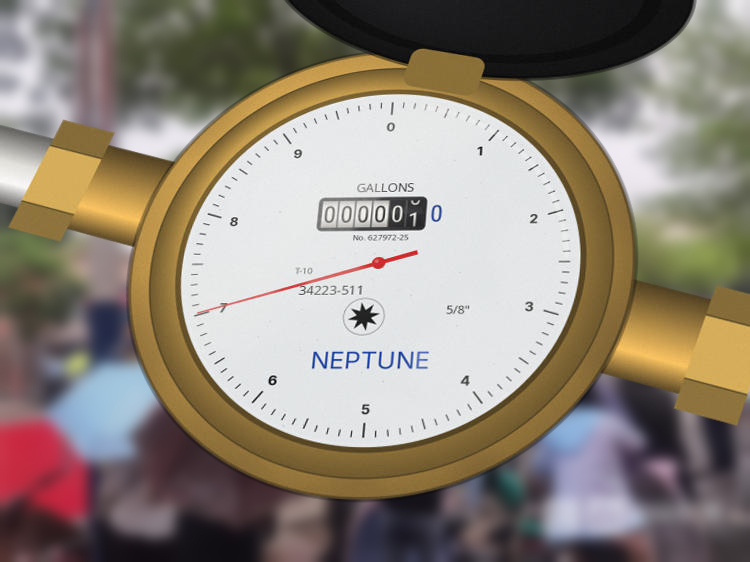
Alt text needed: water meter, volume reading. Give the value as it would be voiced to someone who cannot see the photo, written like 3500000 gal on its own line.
7.0 gal
